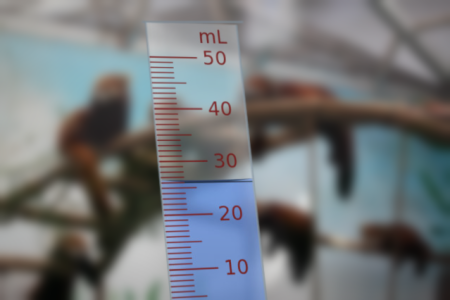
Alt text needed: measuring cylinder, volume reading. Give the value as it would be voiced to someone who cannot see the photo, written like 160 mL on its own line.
26 mL
